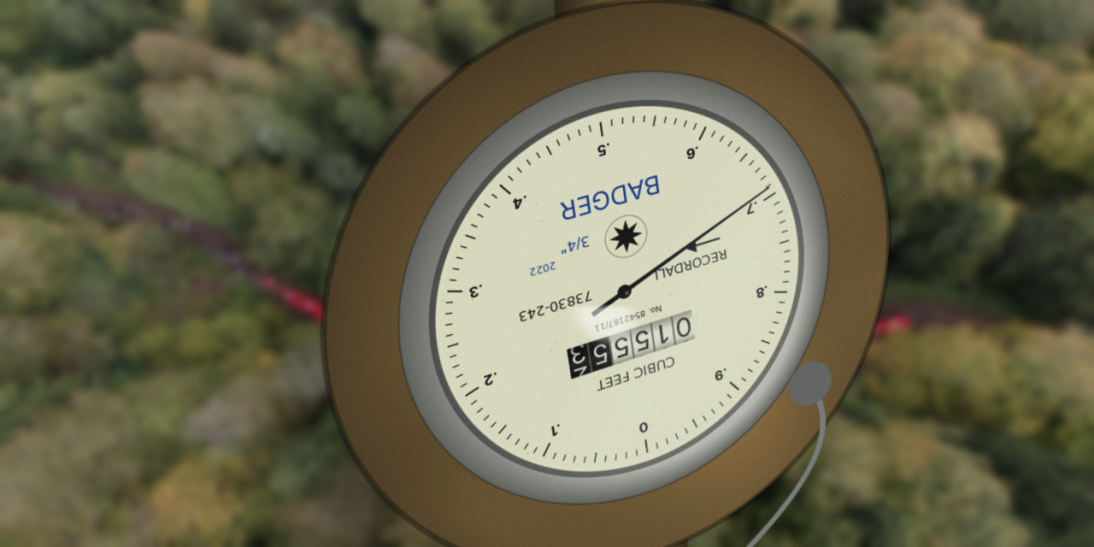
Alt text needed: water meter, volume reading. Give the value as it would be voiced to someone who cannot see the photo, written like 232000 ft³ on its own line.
15552.69 ft³
